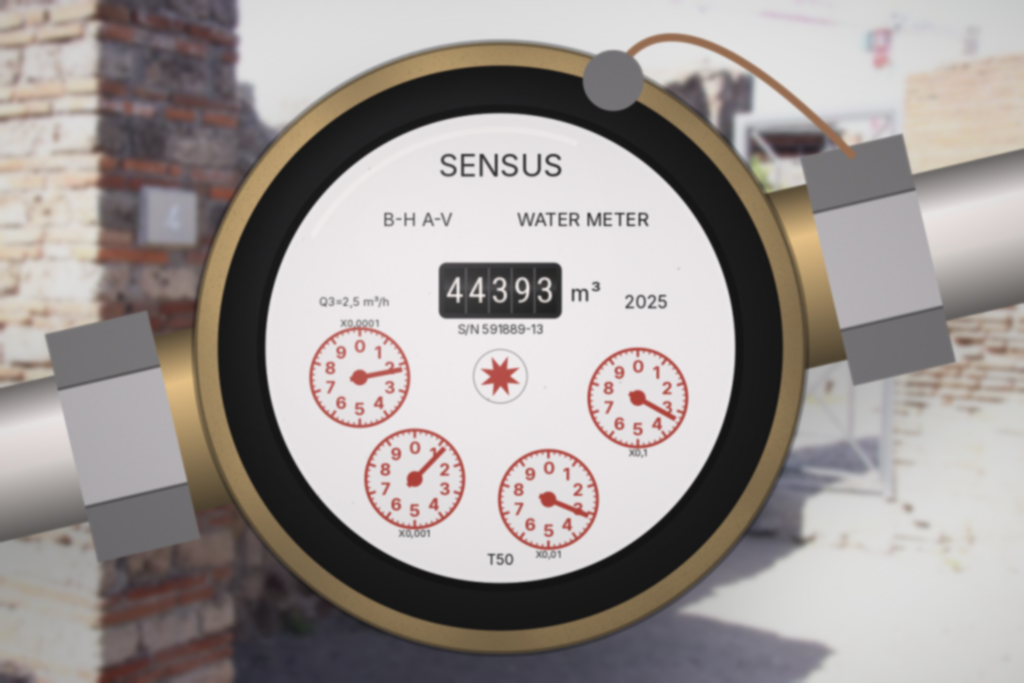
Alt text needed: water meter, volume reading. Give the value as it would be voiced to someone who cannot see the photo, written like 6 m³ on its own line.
44393.3312 m³
